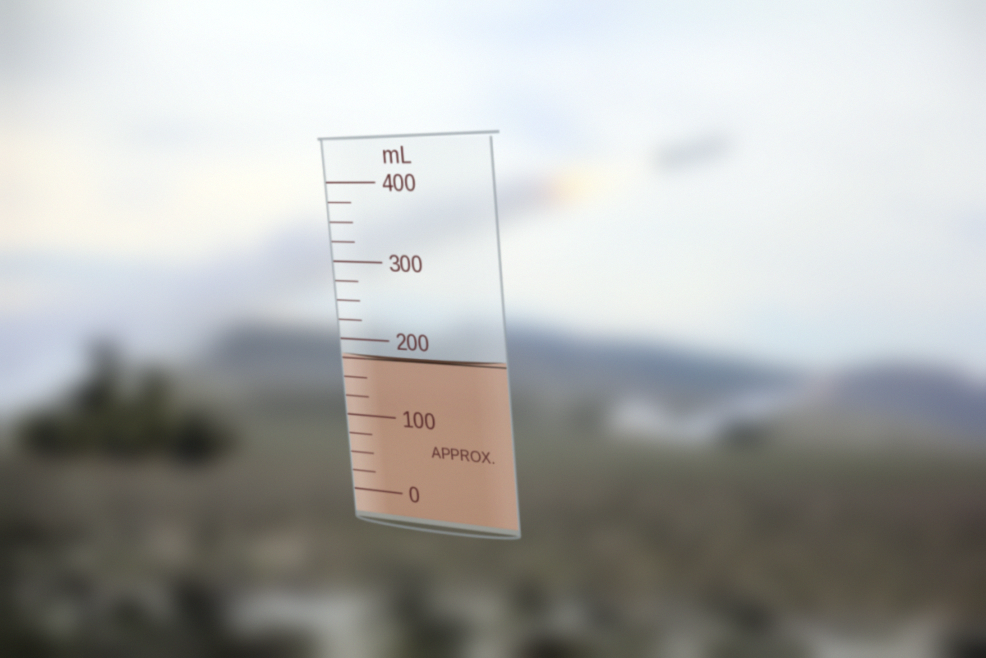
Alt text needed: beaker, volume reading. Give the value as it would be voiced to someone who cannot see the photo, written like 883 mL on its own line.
175 mL
